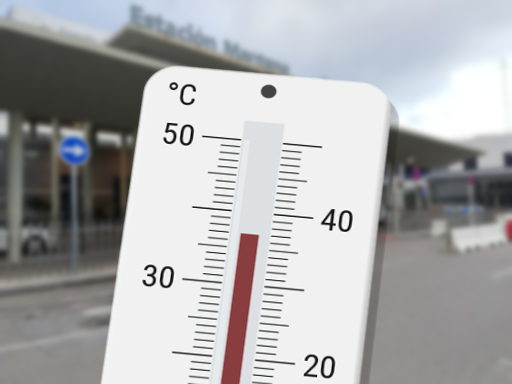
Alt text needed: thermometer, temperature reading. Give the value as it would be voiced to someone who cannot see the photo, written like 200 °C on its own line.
37 °C
